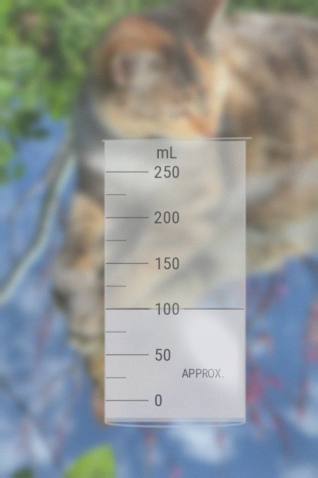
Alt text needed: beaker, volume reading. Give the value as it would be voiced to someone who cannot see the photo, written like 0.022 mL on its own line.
100 mL
